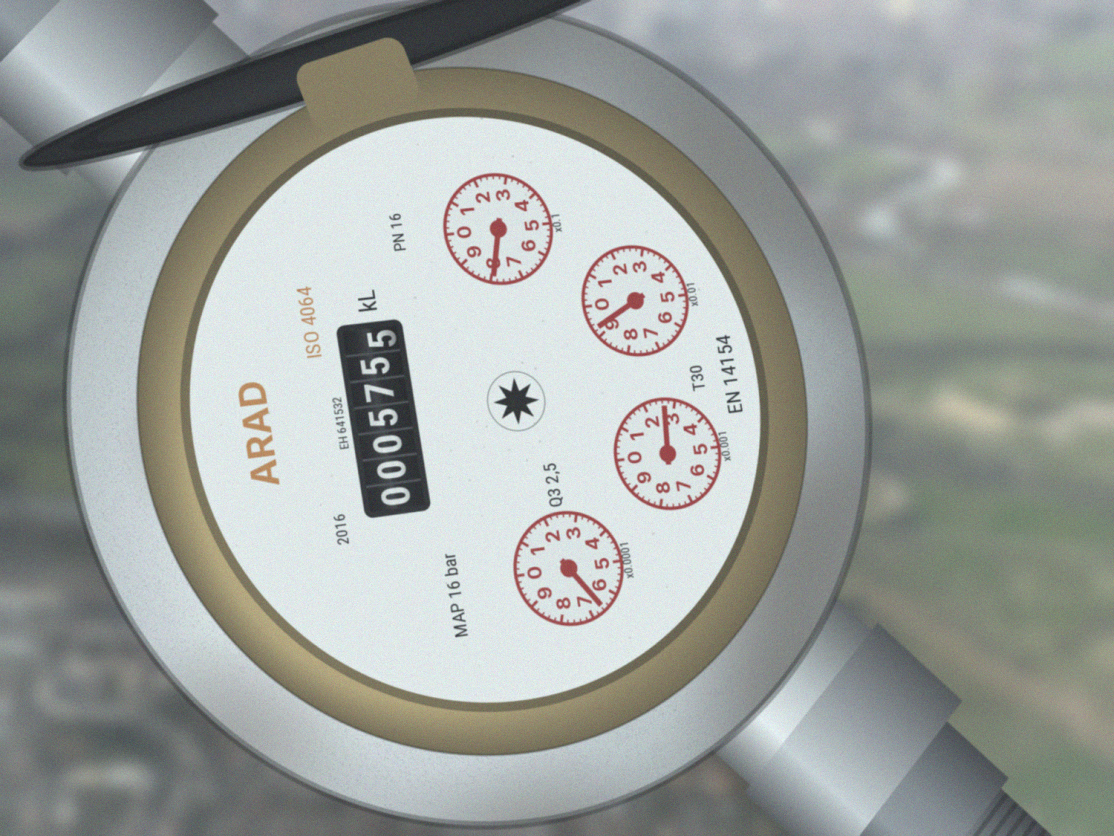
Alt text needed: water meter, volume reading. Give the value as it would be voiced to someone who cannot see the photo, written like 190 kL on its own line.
5754.7926 kL
